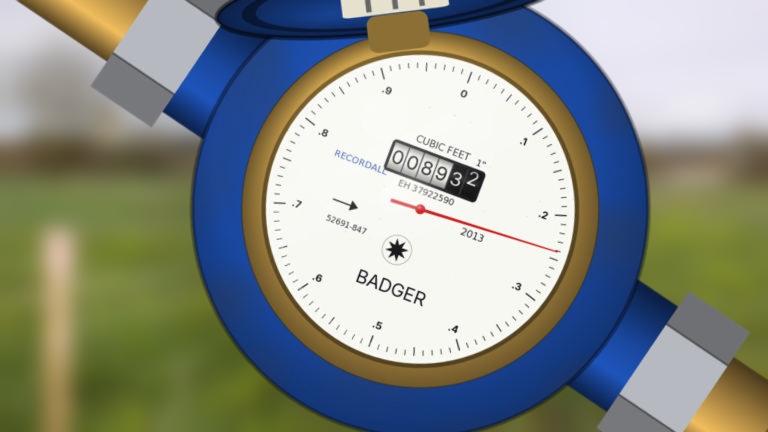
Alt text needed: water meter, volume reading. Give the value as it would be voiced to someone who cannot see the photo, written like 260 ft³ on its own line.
8932.24 ft³
